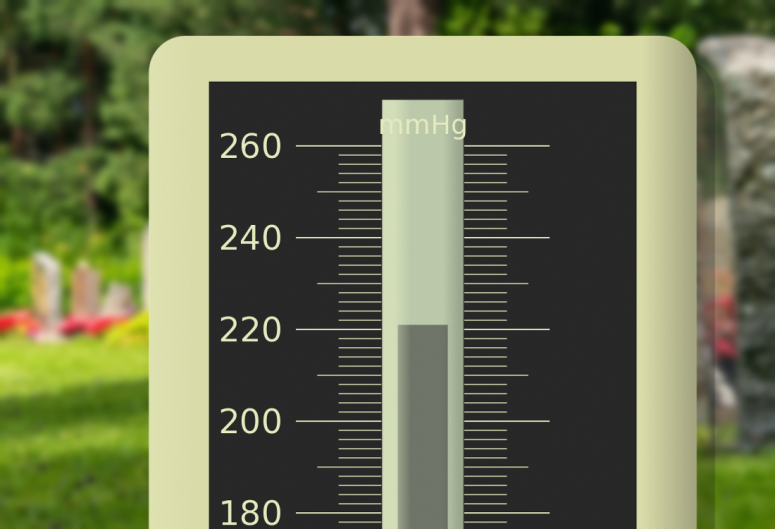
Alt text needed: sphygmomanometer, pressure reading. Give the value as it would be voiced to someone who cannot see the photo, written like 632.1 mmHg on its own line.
221 mmHg
